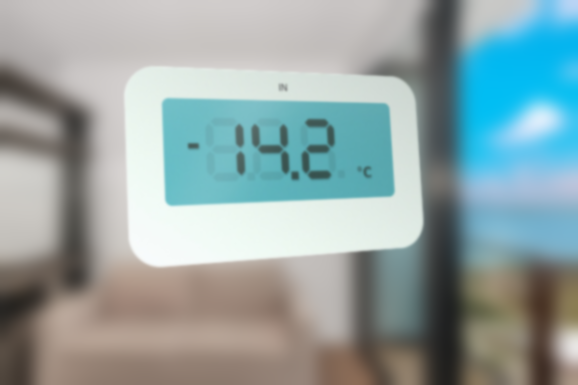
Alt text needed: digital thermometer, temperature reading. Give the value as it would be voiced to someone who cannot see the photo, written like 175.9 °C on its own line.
-14.2 °C
